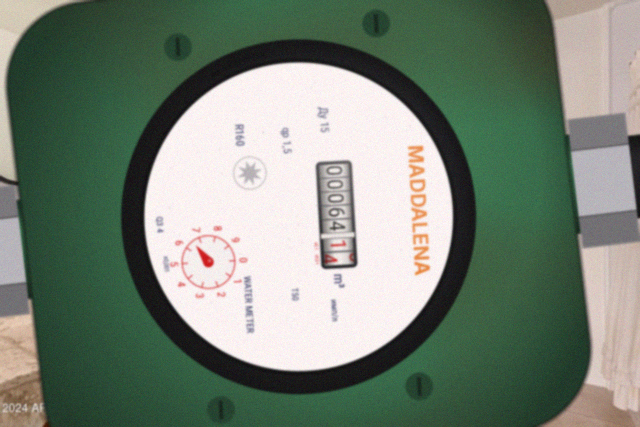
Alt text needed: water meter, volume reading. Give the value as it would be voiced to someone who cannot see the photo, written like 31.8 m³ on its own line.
64.136 m³
